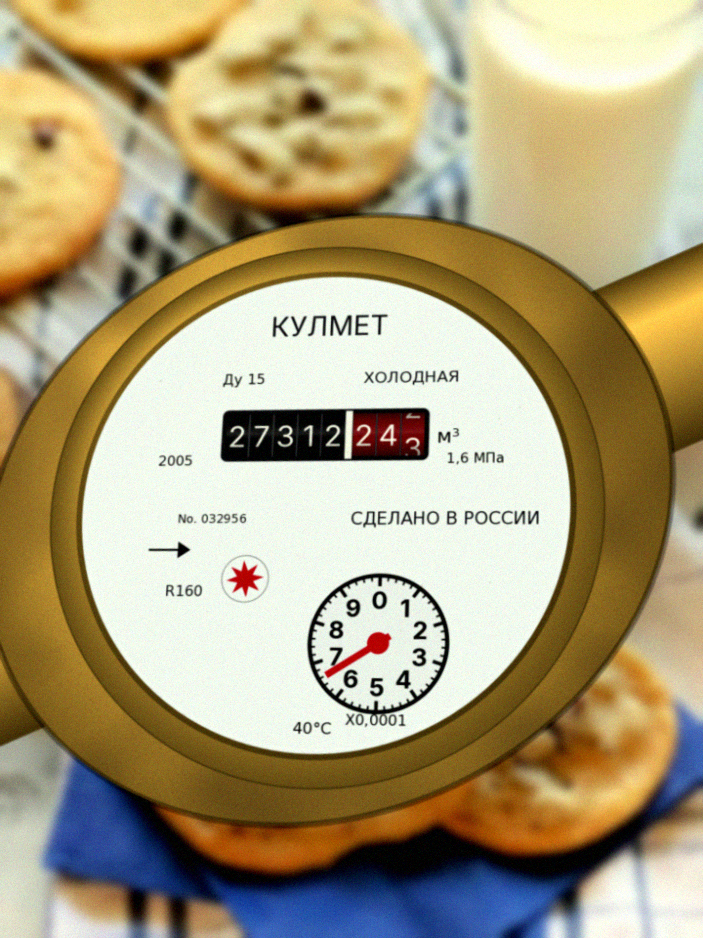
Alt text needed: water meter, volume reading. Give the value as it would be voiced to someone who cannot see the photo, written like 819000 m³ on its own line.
27312.2426 m³
